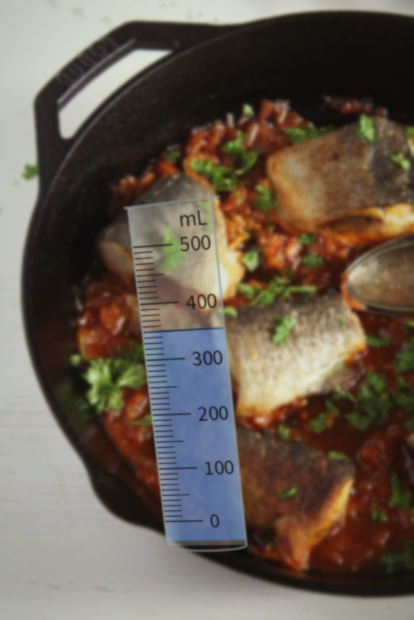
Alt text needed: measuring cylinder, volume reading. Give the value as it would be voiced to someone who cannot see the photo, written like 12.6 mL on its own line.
350 mL
